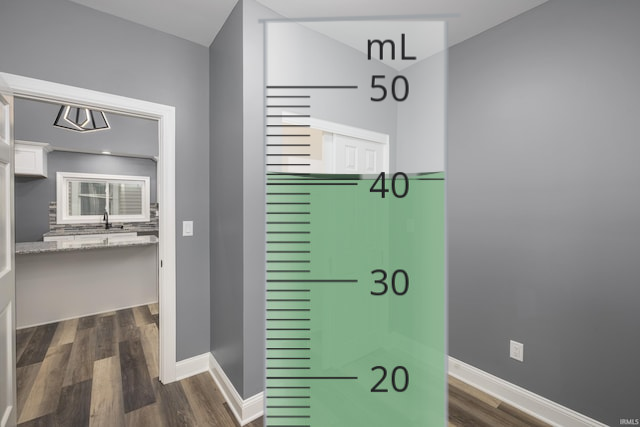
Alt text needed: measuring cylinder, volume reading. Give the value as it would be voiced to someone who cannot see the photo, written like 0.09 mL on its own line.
40.5 mL
